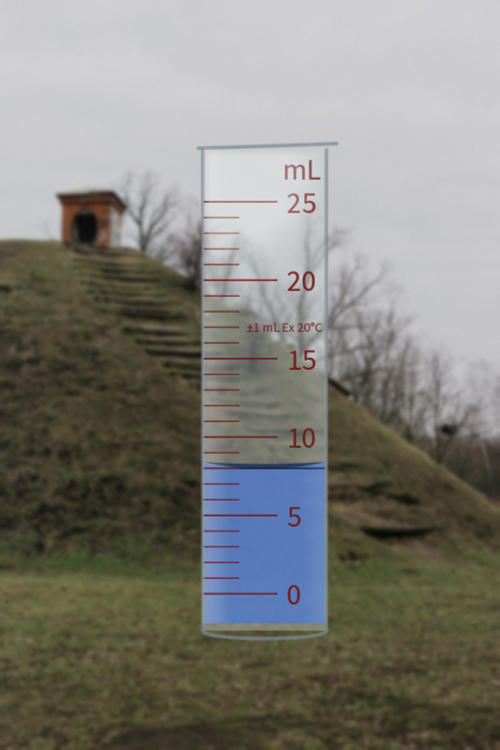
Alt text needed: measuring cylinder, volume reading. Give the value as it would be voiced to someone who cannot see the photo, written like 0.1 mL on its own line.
8 mL
